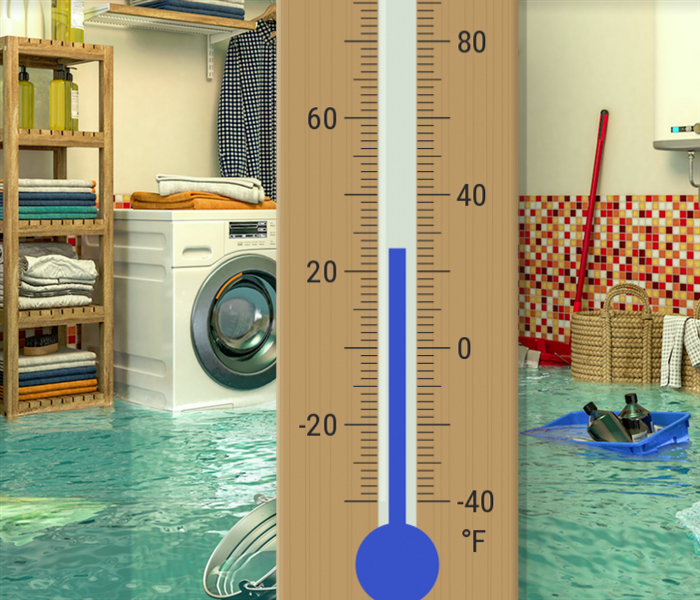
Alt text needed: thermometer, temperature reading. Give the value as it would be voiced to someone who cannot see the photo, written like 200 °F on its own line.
26 °F
